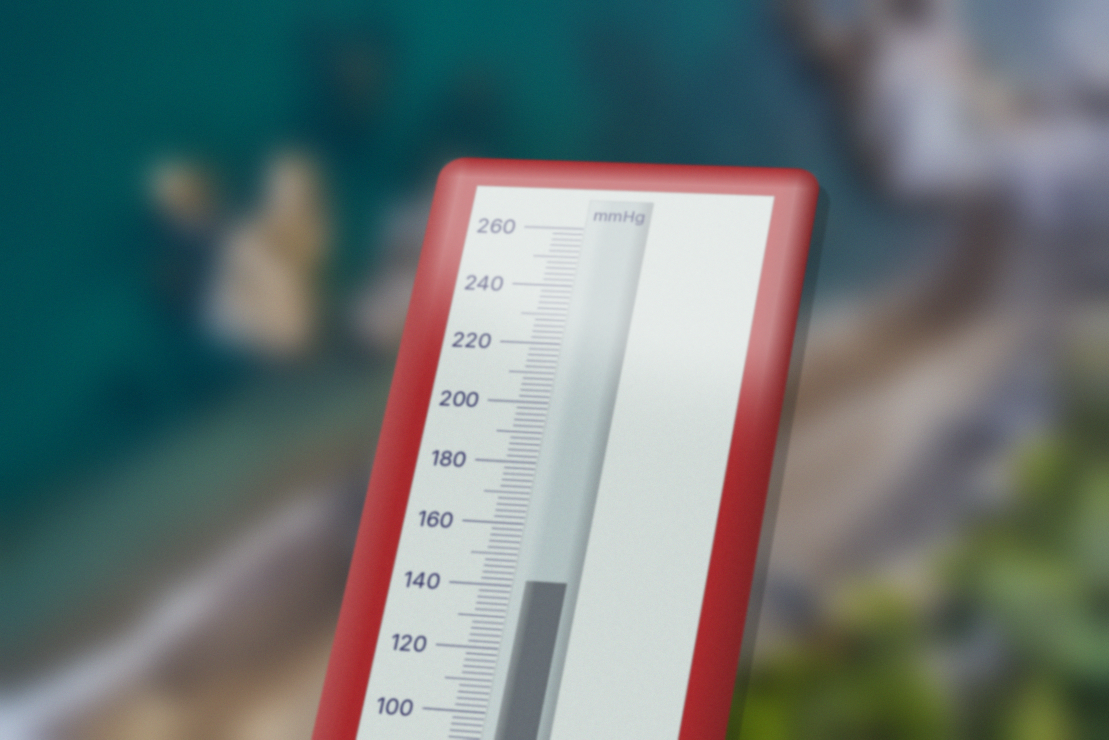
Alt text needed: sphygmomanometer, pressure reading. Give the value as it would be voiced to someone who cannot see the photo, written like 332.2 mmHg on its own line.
142 mmHg
